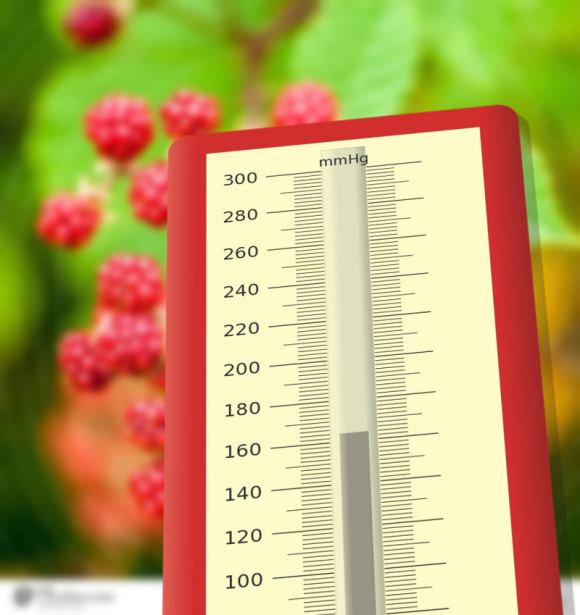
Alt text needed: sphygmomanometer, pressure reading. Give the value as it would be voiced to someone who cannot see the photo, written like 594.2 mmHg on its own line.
164 mmHg
